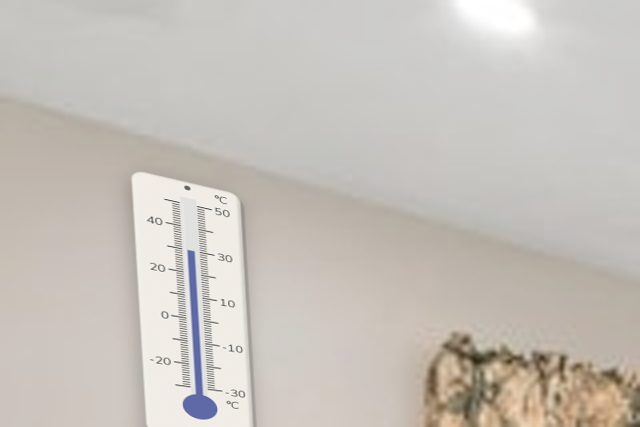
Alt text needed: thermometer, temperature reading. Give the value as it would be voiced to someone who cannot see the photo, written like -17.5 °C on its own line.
30 °C
